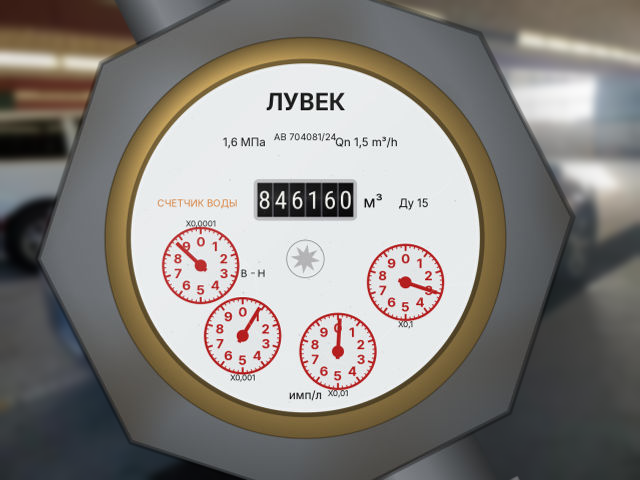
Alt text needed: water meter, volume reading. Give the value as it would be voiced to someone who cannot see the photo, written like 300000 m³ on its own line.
846160.3008 m³
